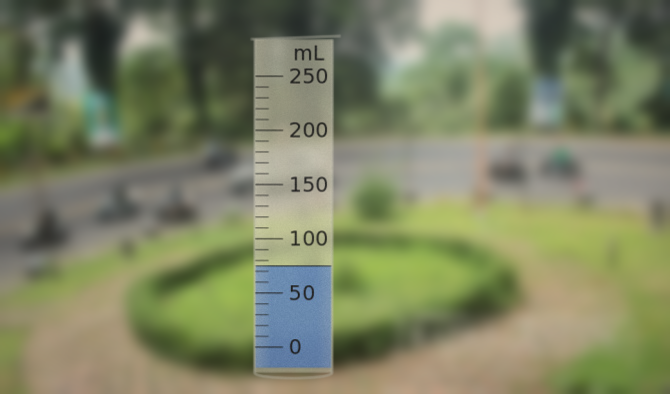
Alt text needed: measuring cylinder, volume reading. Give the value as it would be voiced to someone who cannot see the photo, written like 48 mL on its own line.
75 mL
